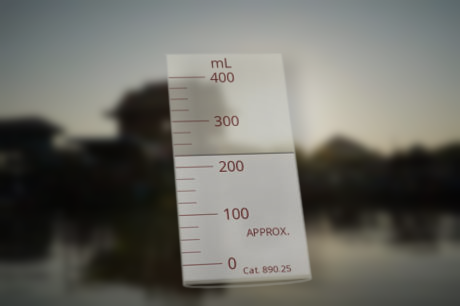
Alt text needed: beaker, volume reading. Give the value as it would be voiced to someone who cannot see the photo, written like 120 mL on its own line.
225 mL
